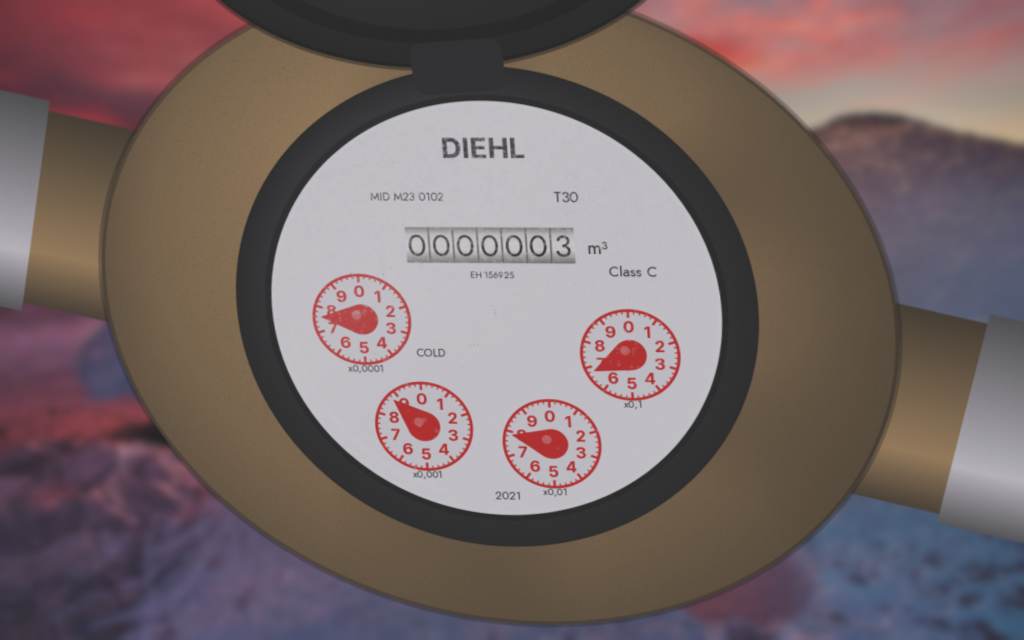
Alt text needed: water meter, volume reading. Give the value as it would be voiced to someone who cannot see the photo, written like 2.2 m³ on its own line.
3.6787 m³
